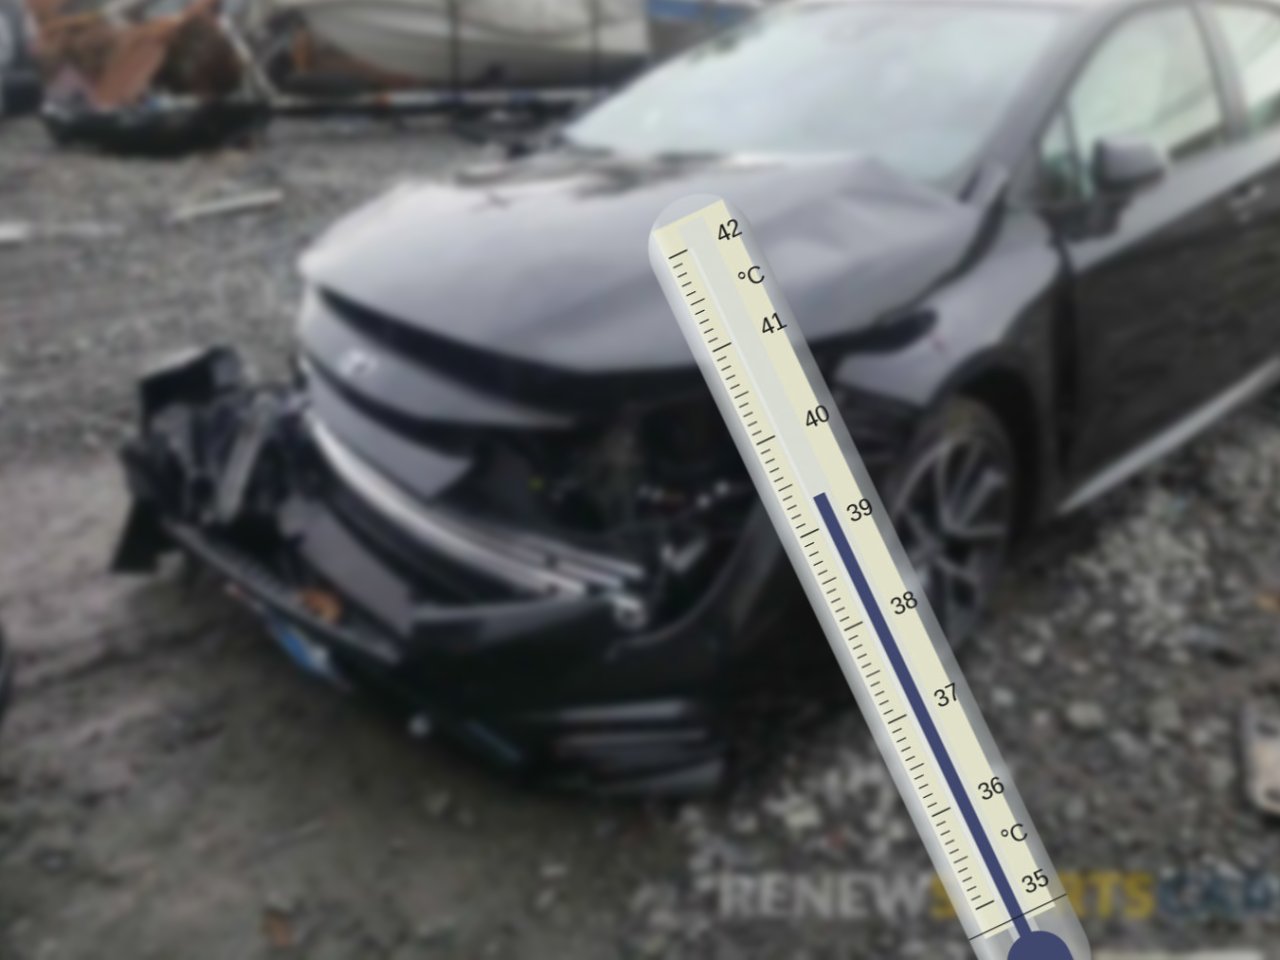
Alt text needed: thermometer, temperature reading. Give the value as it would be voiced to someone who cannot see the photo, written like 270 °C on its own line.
39.3 °C
